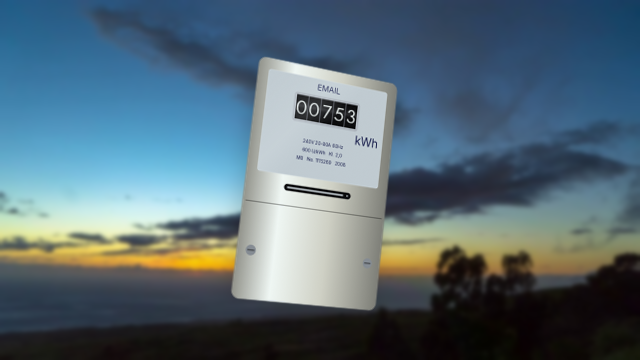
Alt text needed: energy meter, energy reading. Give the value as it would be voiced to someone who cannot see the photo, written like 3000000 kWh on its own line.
753 kWh
